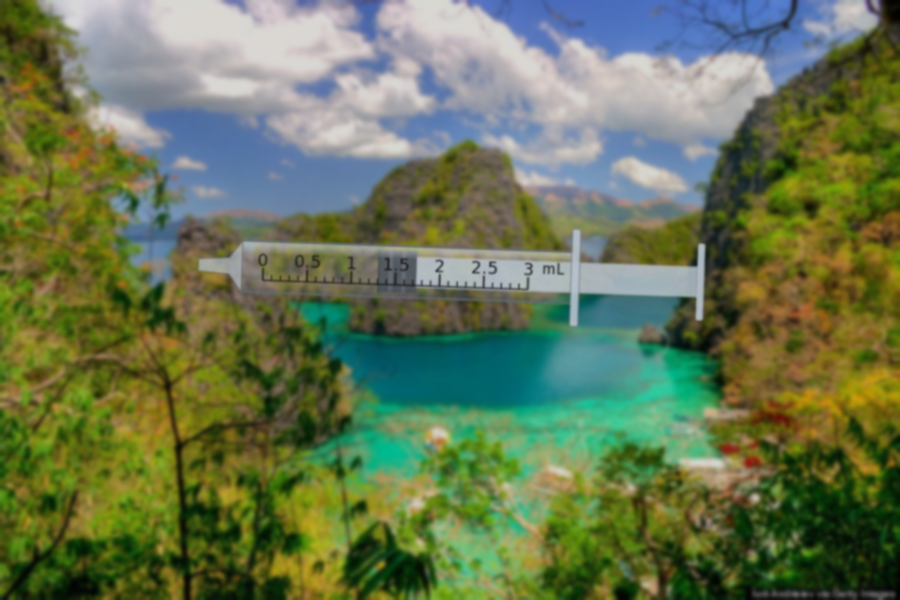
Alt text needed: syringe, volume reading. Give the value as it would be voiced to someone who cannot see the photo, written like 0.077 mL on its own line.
1.3 mL
